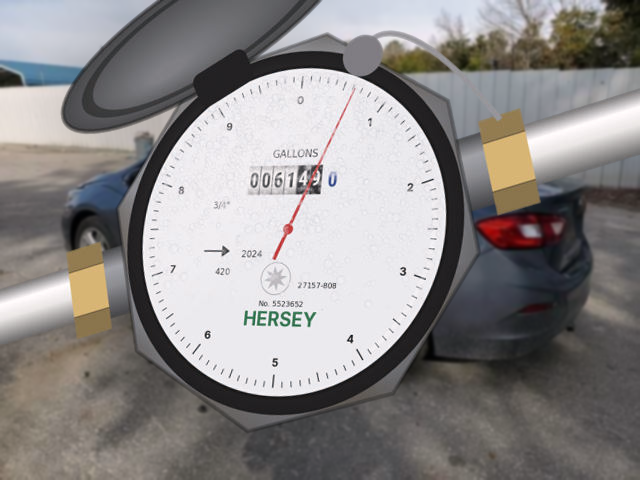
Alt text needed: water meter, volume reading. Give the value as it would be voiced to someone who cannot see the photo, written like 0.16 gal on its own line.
61490.6 gal
